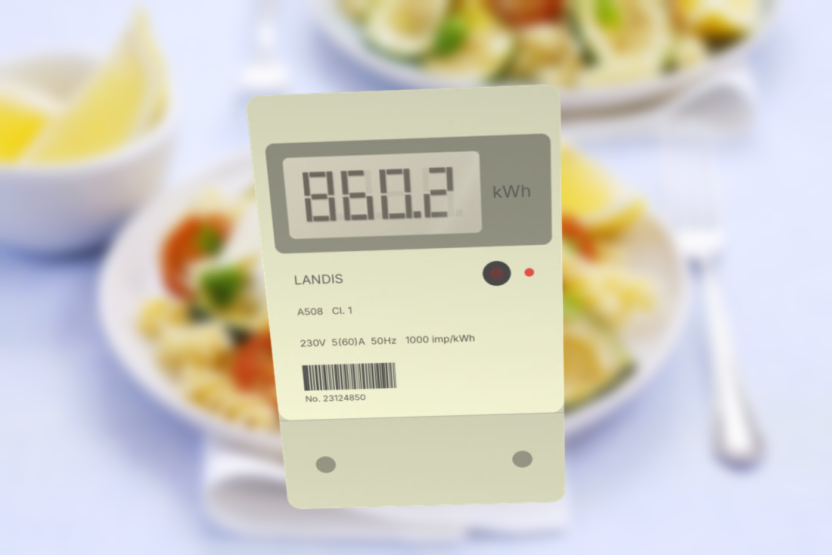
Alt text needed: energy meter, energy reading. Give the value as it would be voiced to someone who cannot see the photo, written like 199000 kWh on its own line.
860.2 kWh
